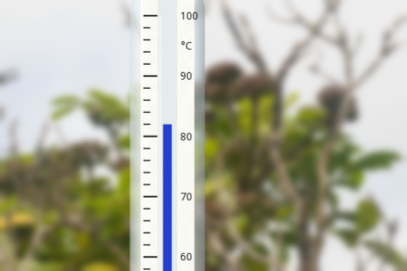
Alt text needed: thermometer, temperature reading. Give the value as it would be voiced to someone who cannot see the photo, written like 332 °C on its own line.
82 °C
